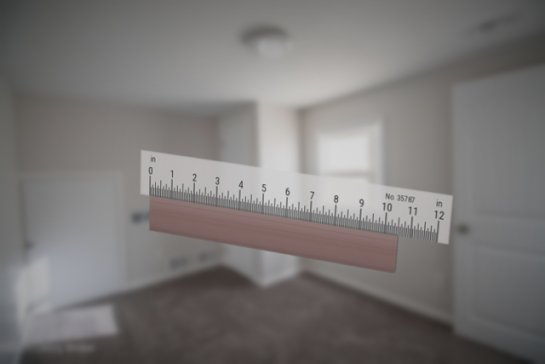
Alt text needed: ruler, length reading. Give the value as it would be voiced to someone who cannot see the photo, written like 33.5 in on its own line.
10.5 in
